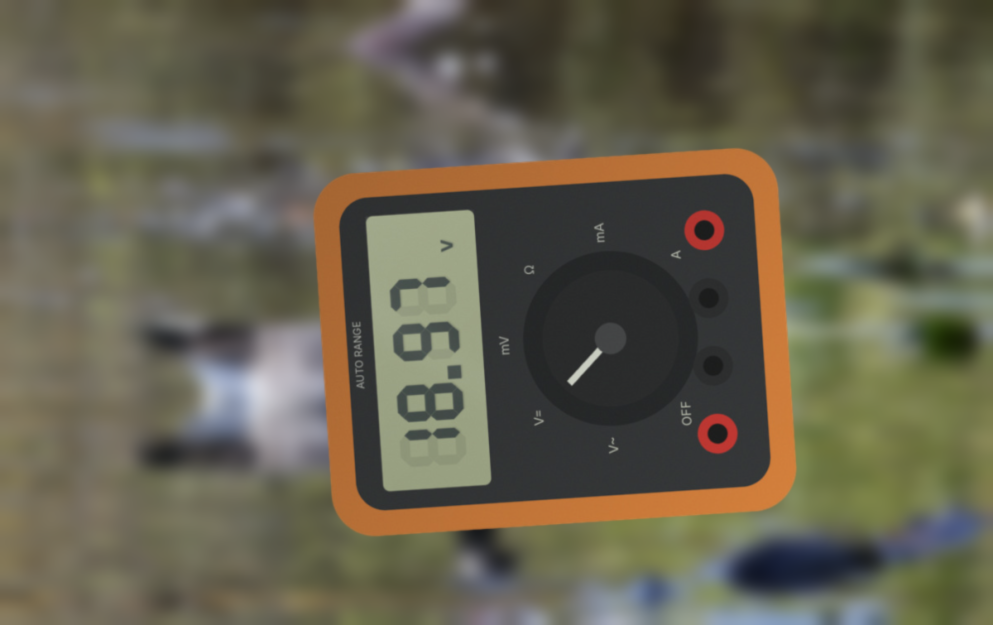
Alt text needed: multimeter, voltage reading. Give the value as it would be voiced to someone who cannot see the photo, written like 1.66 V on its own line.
18.97 V
